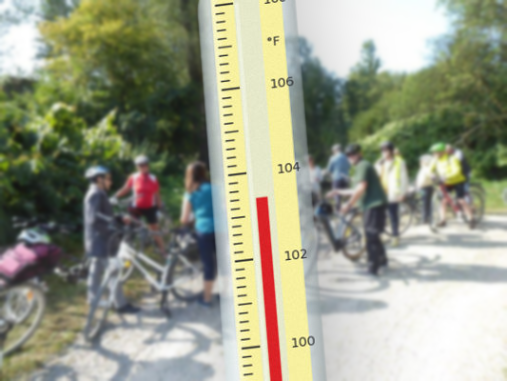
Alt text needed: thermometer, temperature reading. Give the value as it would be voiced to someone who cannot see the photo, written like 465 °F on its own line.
103.4 °F
